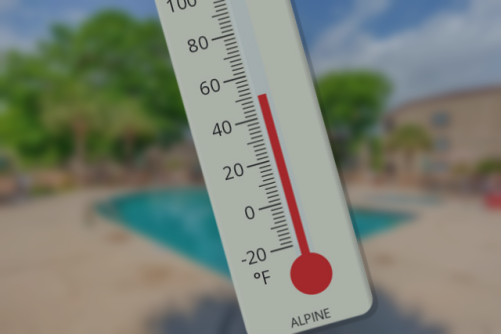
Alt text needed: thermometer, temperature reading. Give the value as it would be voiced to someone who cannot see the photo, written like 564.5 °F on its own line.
50 °F
